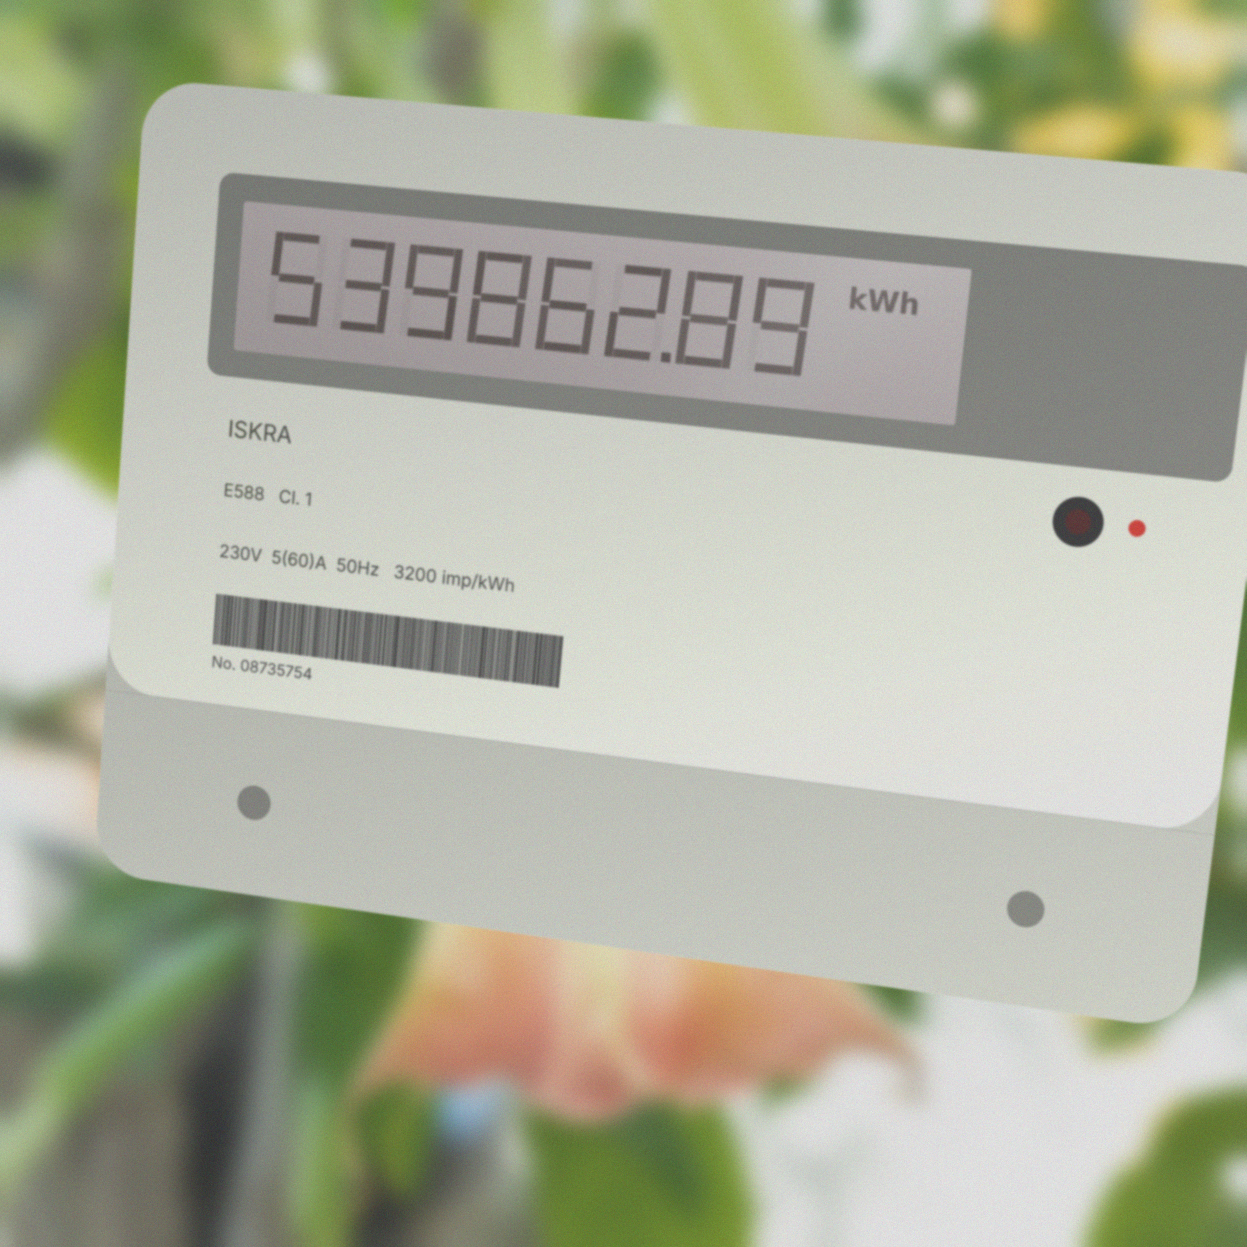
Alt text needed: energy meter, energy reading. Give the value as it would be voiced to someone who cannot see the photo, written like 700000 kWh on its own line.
539862.89 kWh
